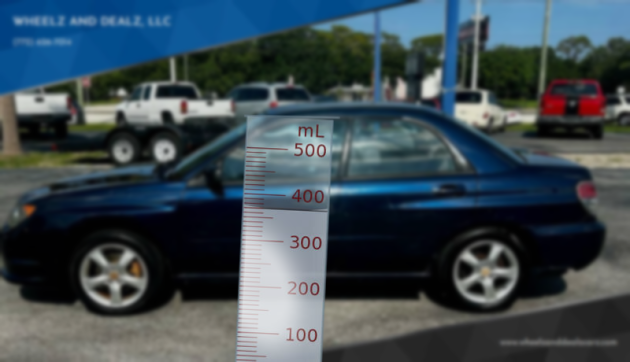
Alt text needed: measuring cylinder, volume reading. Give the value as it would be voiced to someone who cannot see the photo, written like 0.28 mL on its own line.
370 mL
